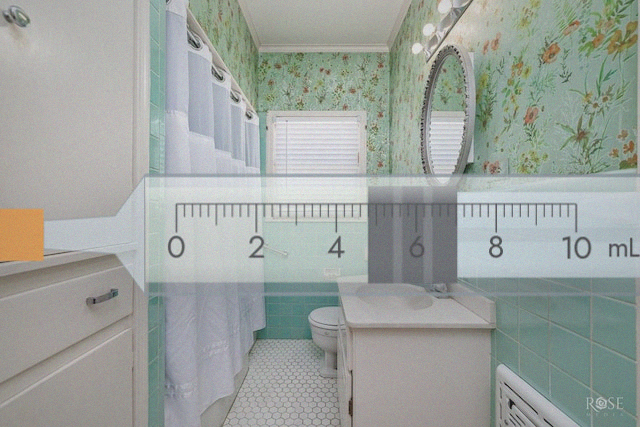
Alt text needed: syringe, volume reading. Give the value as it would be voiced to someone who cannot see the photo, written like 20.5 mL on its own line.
4.8 mL
